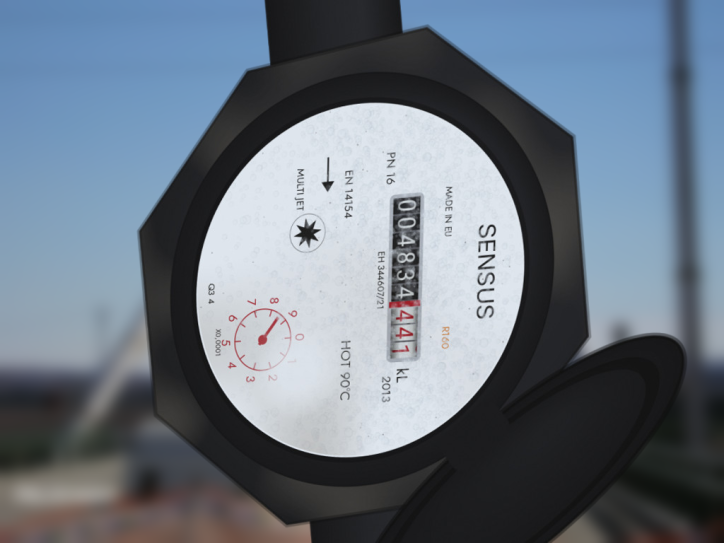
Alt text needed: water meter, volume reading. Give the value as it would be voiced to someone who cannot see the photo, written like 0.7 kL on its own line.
4834.4408 kL
